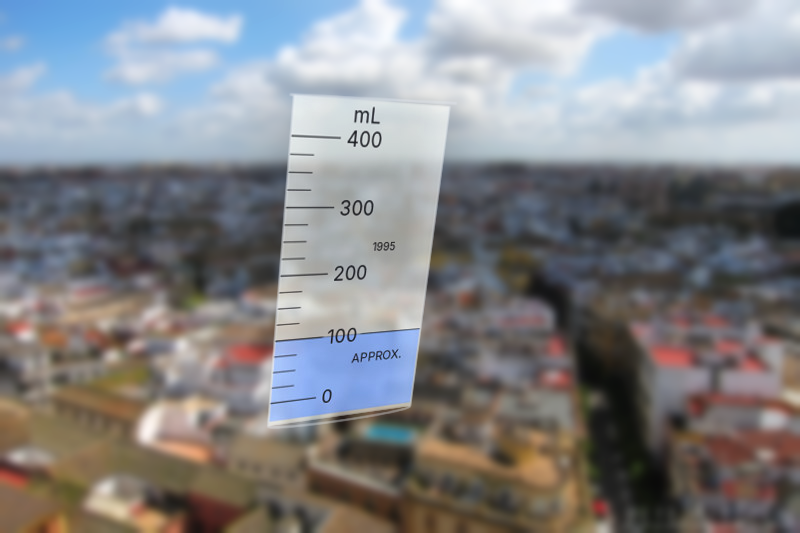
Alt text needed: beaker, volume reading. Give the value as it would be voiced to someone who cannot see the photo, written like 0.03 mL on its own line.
100 mL
